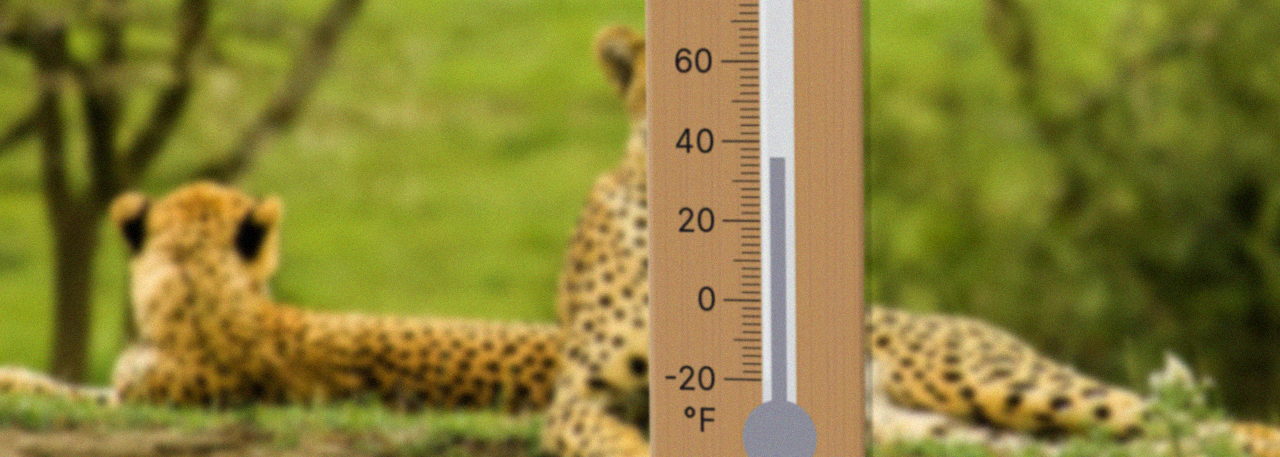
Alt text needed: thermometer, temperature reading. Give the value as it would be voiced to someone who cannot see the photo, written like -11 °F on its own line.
36 °F
